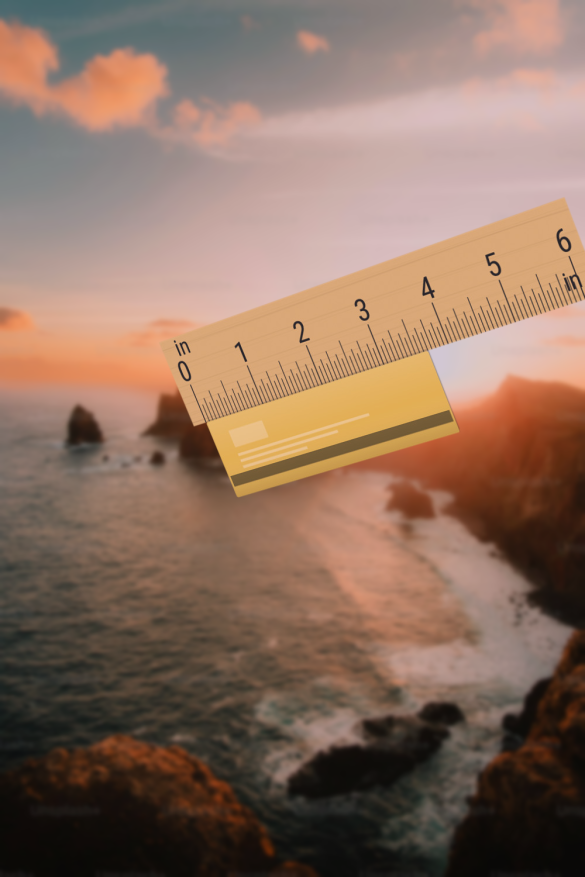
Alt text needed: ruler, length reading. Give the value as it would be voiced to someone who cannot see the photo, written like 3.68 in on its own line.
3.6875 in
